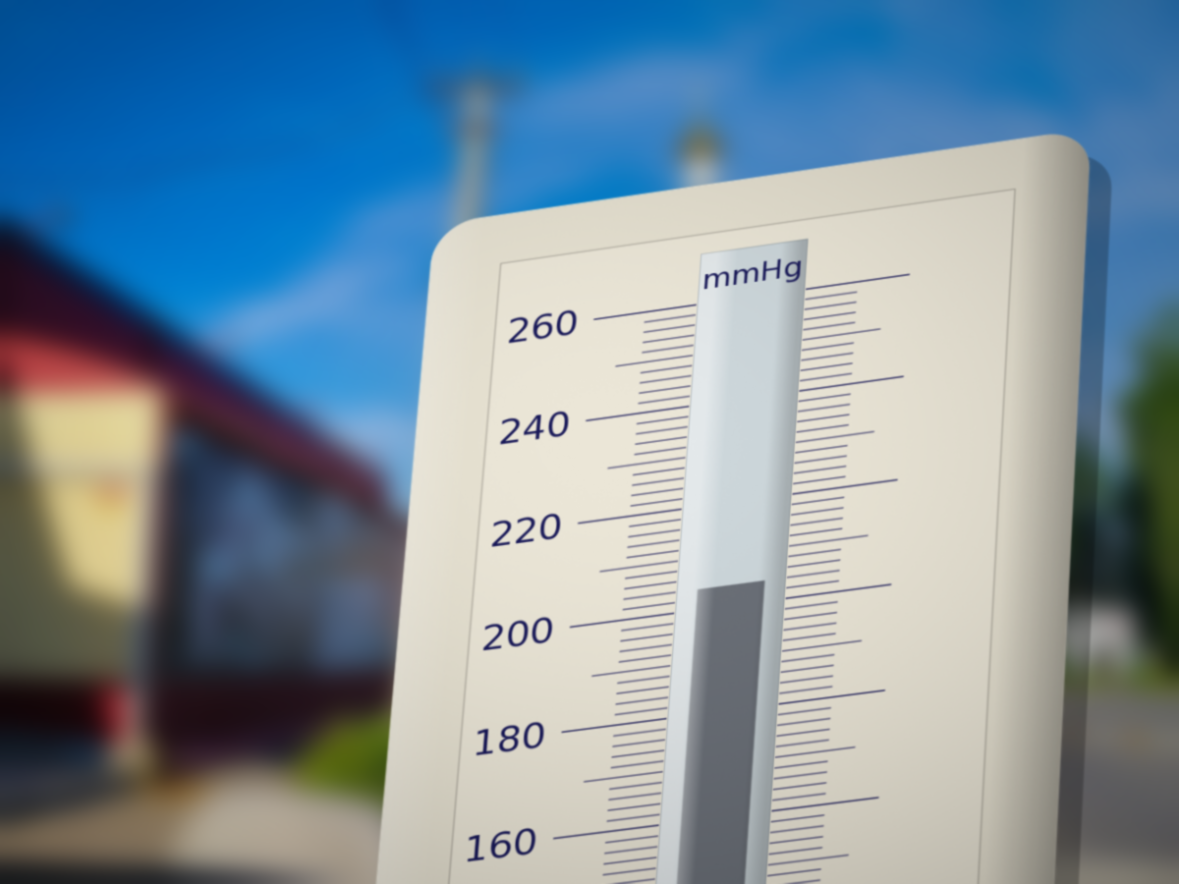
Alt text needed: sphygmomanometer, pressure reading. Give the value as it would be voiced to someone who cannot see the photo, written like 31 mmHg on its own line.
204 mmHg
